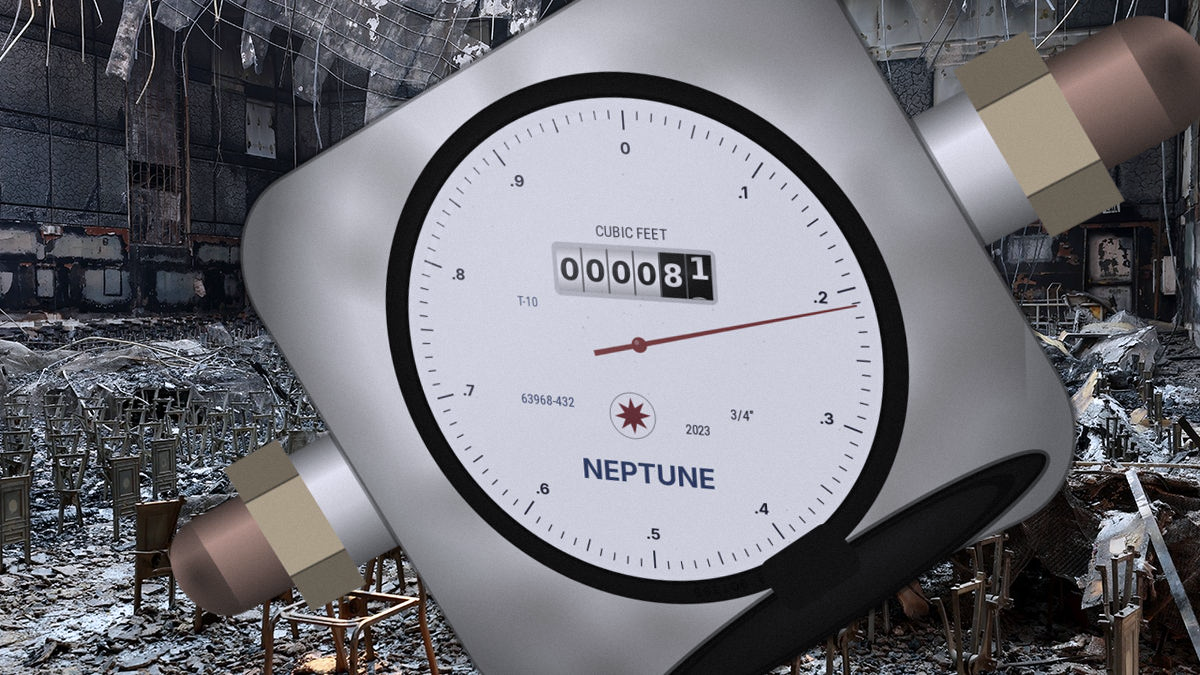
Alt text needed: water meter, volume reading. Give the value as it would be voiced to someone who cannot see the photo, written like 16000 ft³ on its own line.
81.21 ft³
